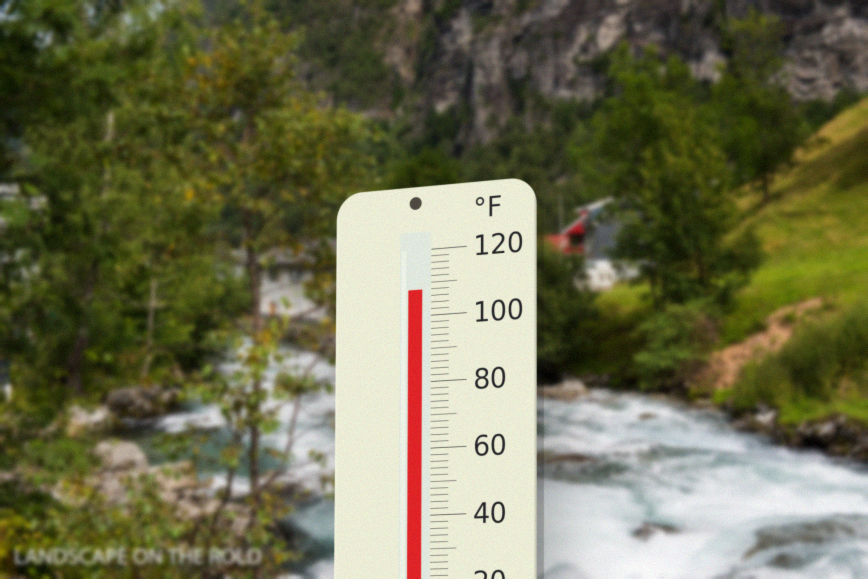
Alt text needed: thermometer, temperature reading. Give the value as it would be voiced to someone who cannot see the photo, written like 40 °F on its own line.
108 °F
